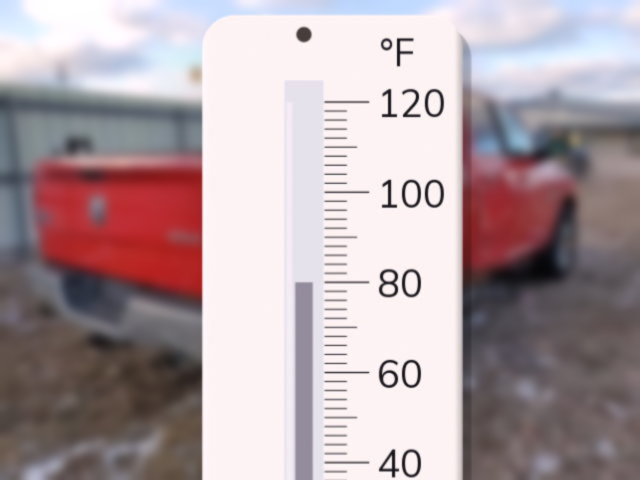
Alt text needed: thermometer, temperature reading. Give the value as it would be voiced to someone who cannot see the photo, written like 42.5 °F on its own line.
80 °F
